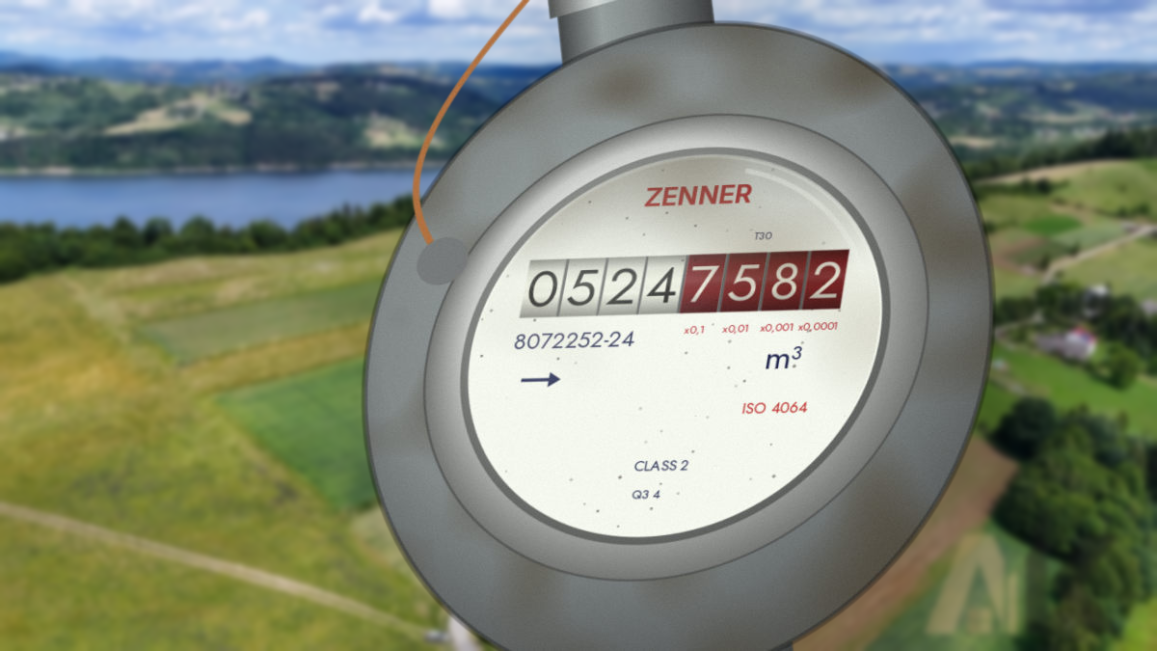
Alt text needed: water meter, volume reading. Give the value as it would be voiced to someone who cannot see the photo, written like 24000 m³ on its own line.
524.7582 m³
